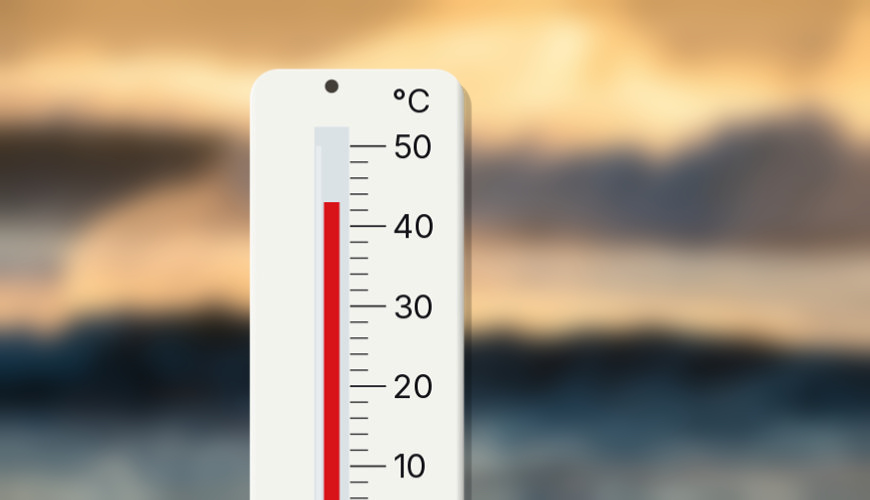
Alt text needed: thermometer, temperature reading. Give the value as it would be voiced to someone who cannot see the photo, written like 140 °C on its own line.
43 °C
